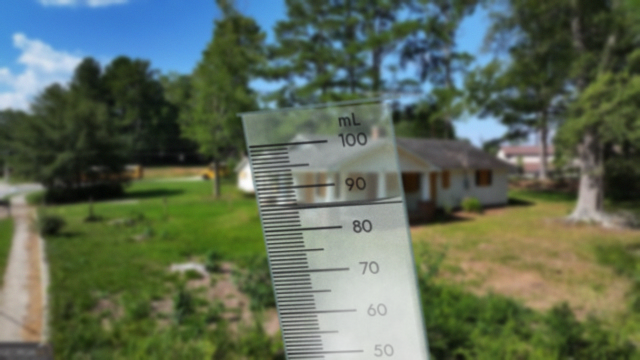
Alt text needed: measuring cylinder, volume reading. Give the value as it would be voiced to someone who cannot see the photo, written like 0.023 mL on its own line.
85 mL
